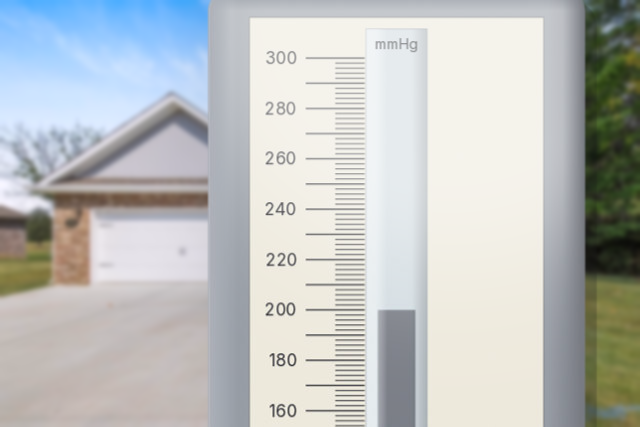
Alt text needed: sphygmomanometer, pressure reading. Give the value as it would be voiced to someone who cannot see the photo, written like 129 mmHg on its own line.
200 mmHg
